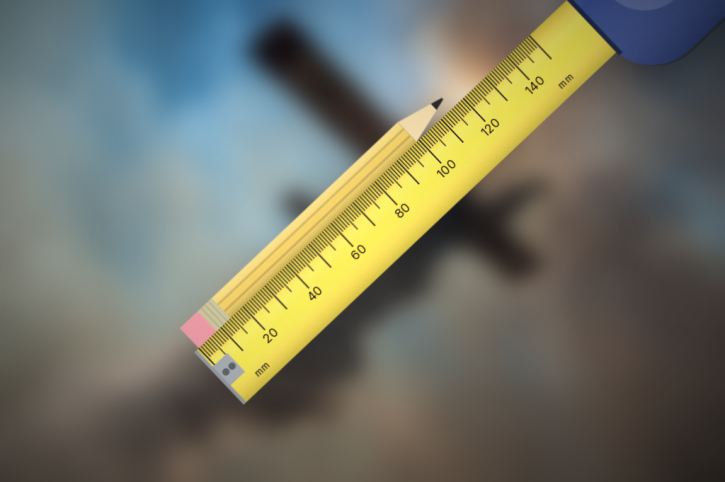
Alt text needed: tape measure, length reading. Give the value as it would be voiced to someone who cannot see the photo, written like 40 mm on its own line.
115 mm
